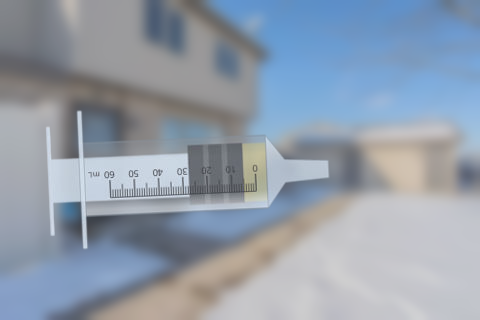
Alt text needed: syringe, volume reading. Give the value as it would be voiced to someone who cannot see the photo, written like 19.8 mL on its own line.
5 mL
